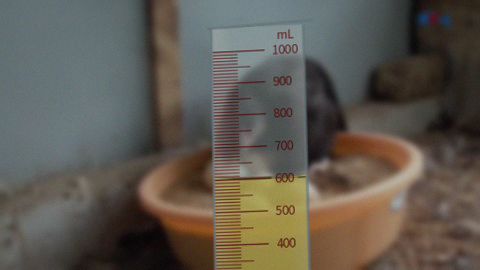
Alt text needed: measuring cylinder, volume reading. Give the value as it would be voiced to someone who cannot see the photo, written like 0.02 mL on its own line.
600 mL
